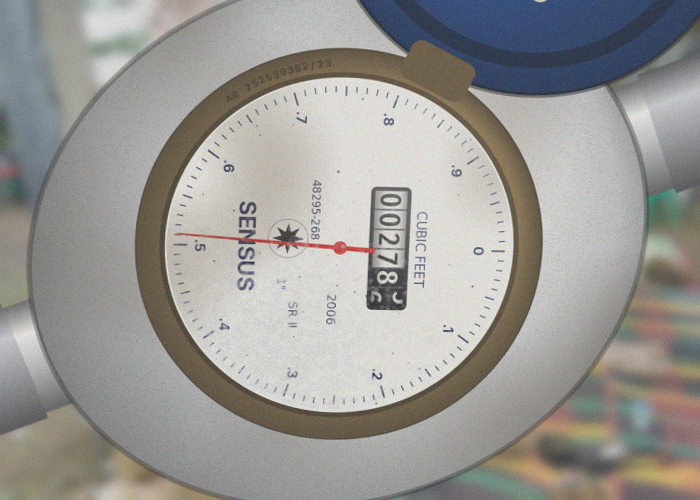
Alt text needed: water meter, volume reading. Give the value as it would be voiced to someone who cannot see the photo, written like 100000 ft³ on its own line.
2785.51 ft³
